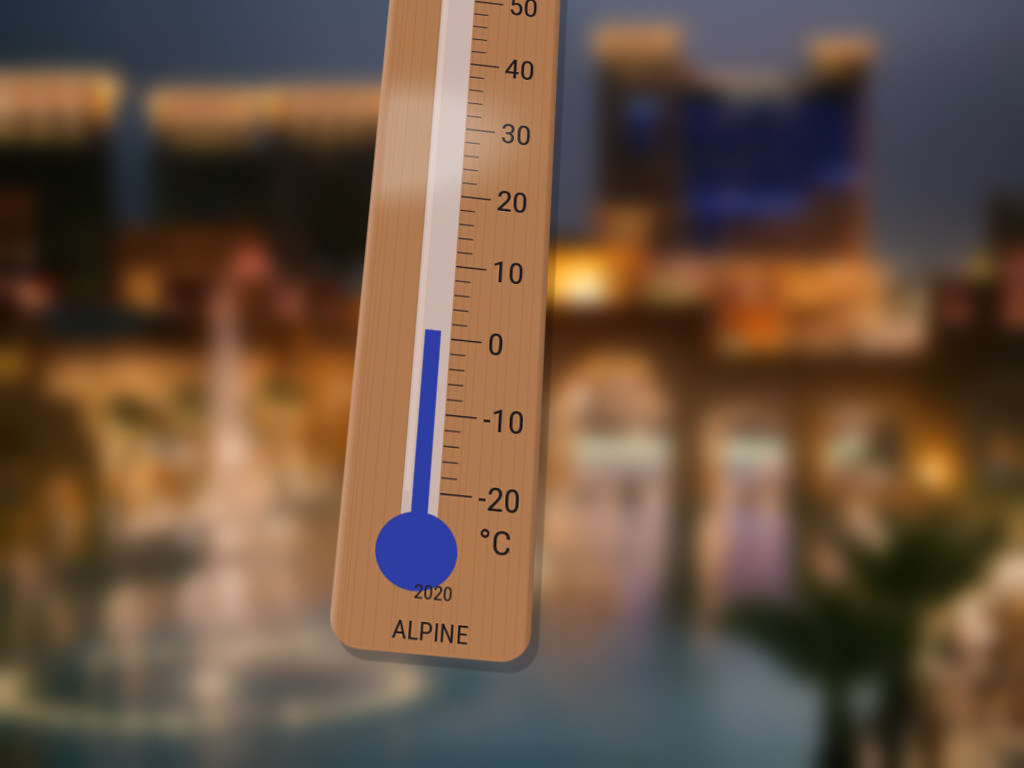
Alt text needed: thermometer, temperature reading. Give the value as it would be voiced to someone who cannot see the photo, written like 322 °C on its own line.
1 °C
